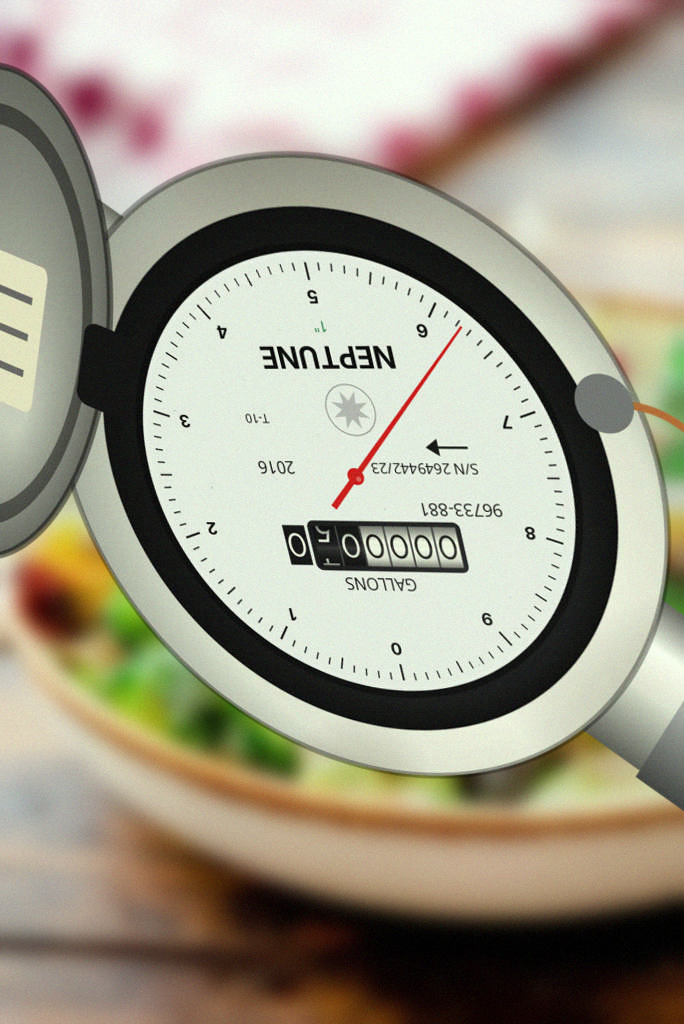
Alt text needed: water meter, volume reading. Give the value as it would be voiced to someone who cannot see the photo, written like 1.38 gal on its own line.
46.2 gal
